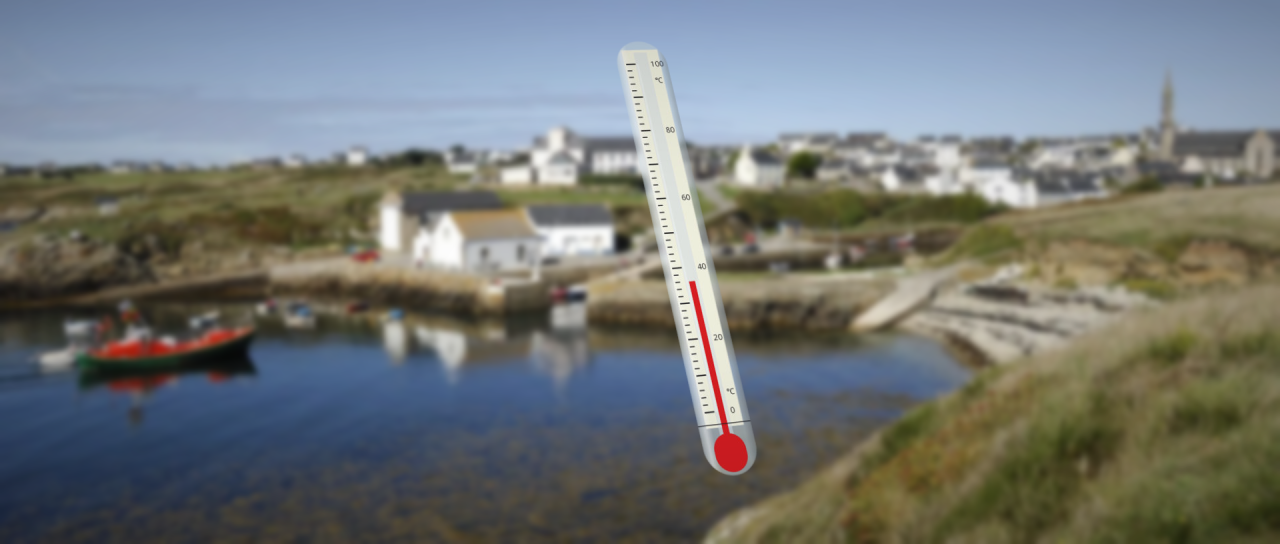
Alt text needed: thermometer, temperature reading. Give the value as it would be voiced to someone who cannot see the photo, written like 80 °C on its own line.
36 °C
